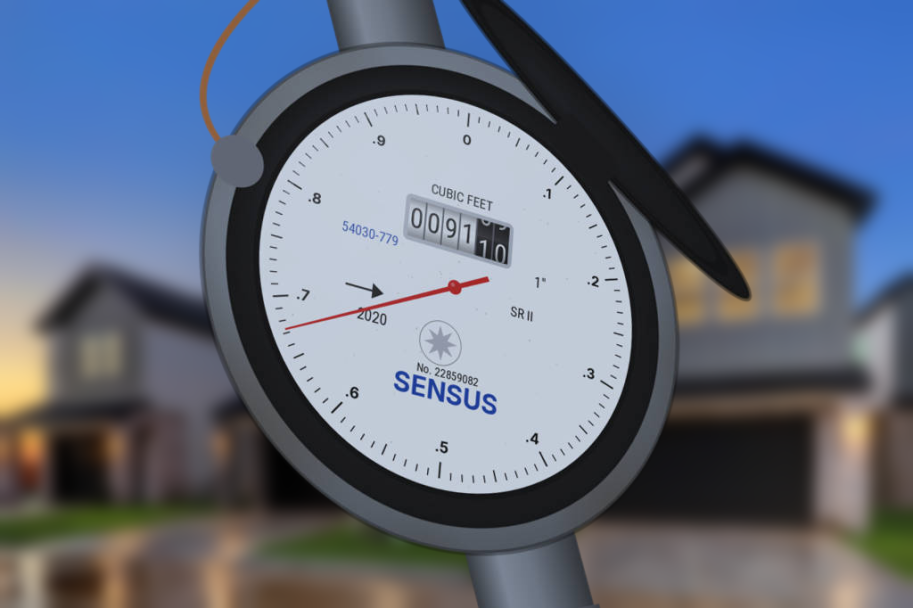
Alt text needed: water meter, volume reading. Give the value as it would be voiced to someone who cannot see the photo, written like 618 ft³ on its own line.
9109.67 ft³
